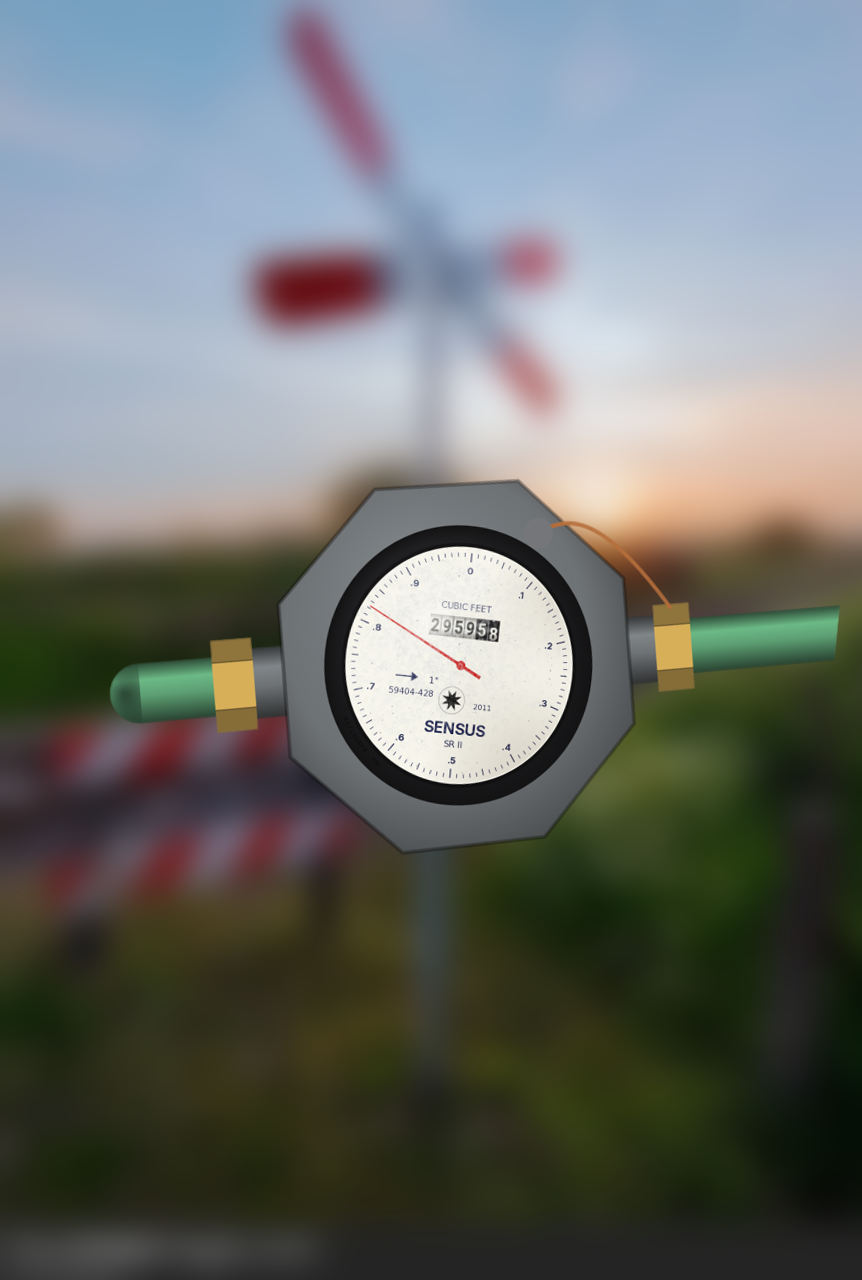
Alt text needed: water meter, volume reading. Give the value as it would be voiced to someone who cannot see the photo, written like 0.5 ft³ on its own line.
295957.82 ft³
